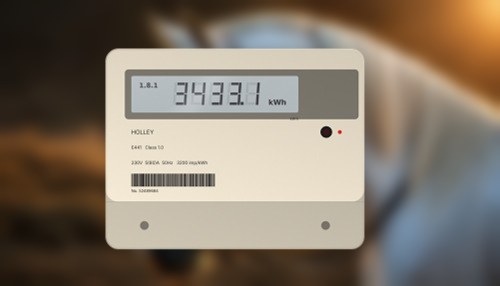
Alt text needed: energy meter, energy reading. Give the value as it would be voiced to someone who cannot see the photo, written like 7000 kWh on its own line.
3433.1 kWh
